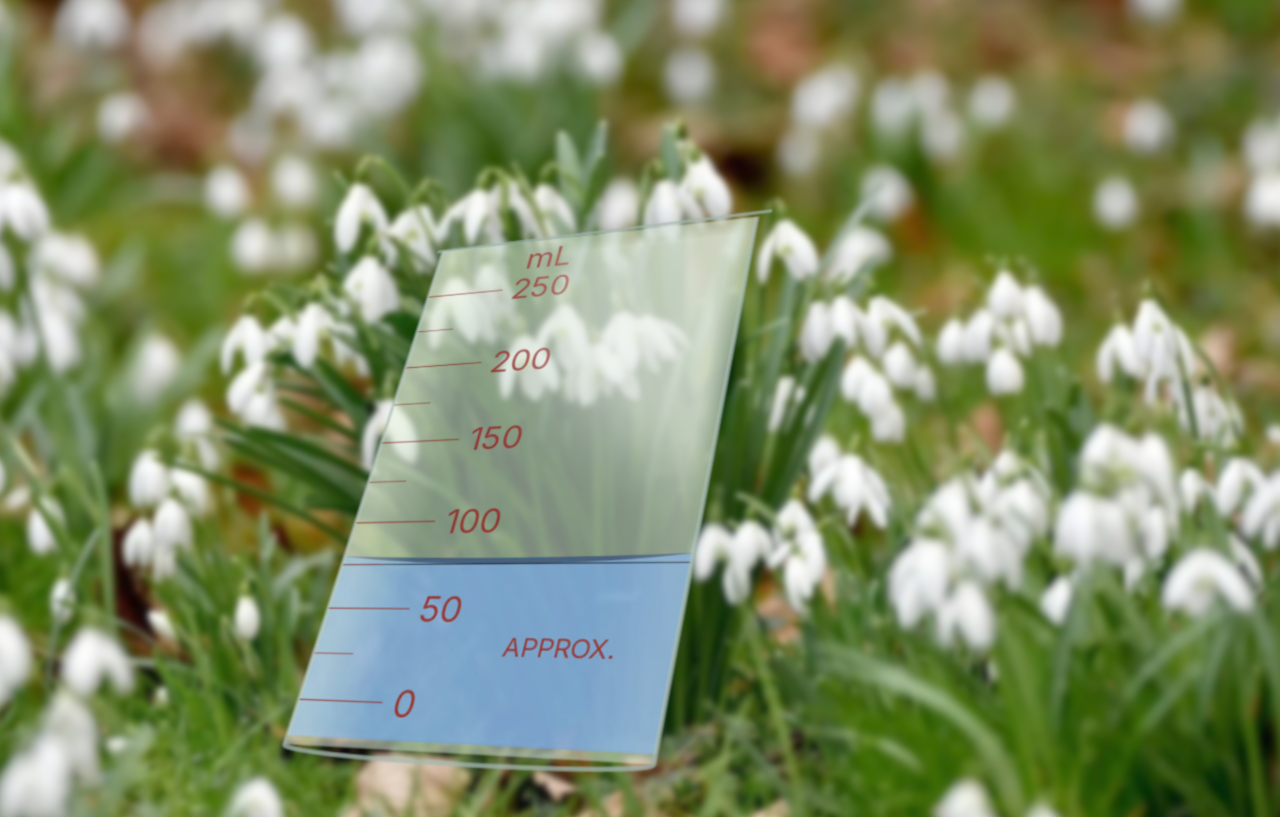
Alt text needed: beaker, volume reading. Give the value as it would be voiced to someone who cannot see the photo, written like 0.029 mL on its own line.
75 mL
